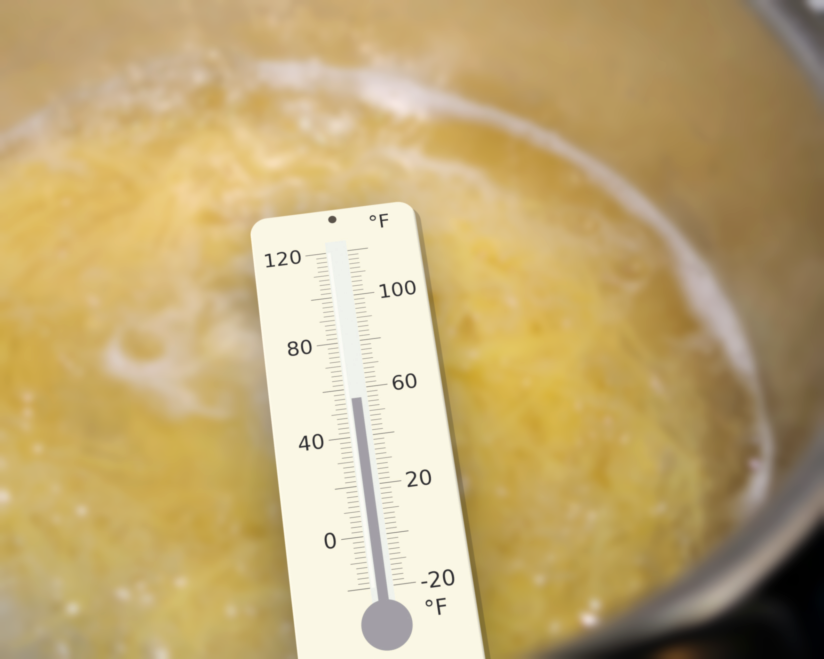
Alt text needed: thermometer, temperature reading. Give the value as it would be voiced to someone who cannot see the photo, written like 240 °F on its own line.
56 °F
